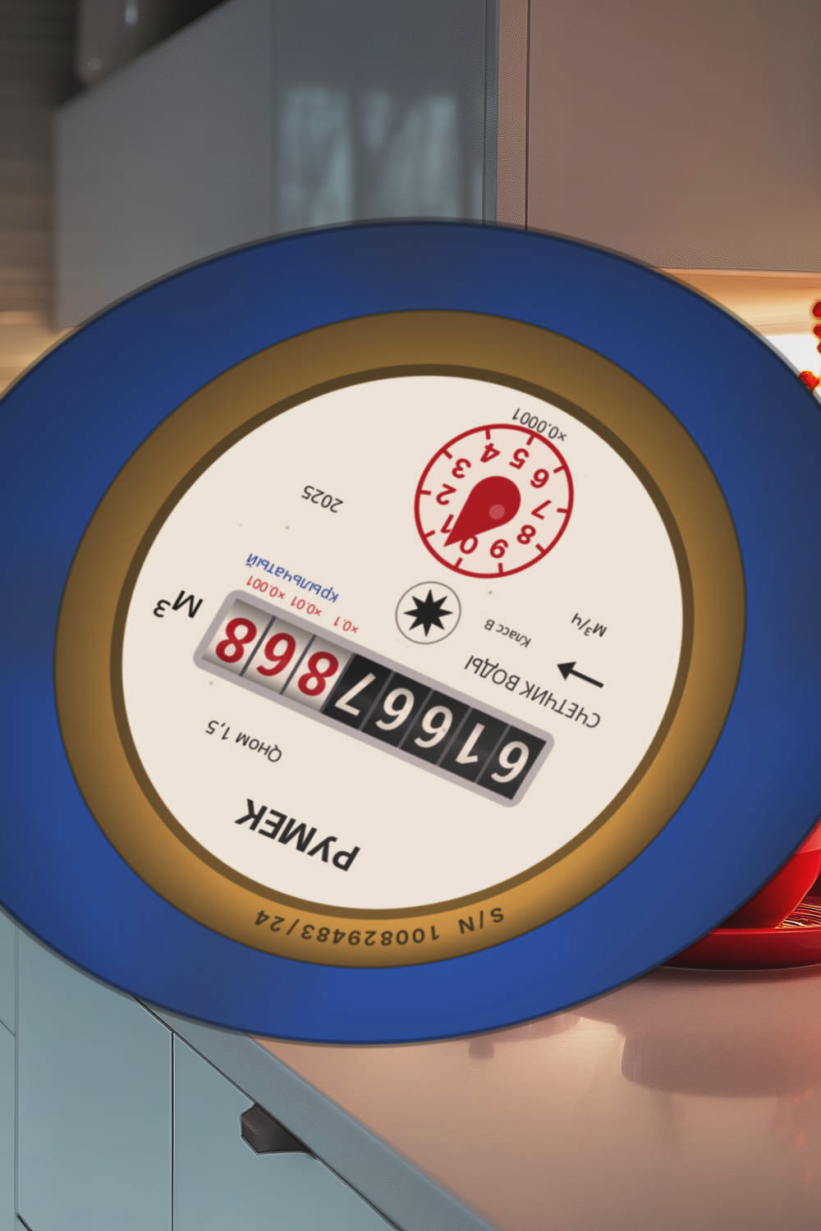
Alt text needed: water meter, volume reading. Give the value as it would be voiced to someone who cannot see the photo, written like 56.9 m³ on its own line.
61667.8680 m³
